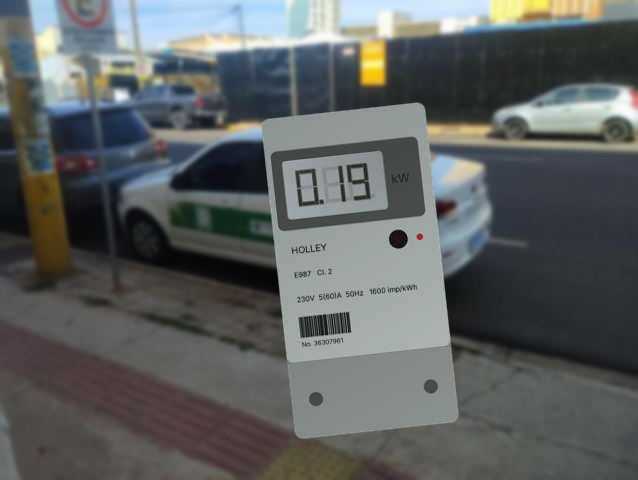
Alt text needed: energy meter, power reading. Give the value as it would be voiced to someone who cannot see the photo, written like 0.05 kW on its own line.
0.19 kW
